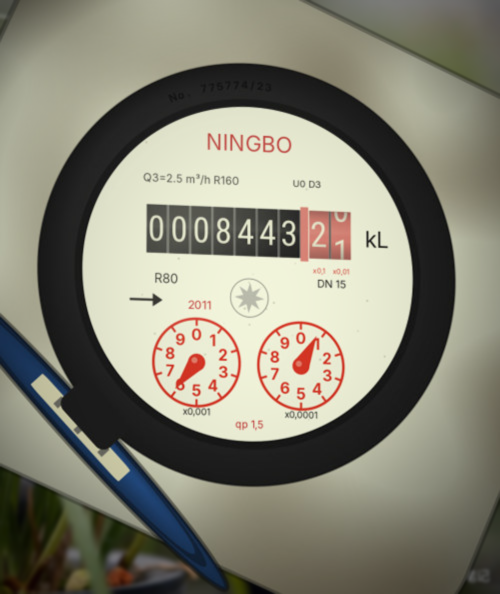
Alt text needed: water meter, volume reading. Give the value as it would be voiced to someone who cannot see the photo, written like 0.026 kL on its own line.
8443.2060 kL
